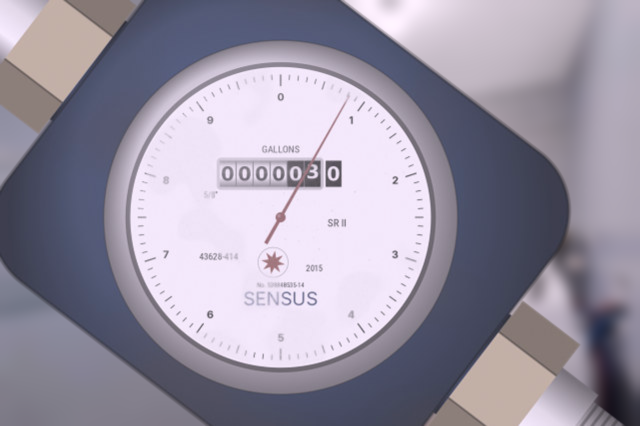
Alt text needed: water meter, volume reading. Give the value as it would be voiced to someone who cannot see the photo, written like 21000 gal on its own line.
30.8 gal
